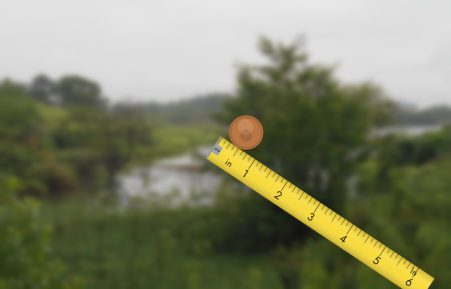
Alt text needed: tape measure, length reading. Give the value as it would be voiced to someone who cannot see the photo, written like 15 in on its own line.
0.875 in
